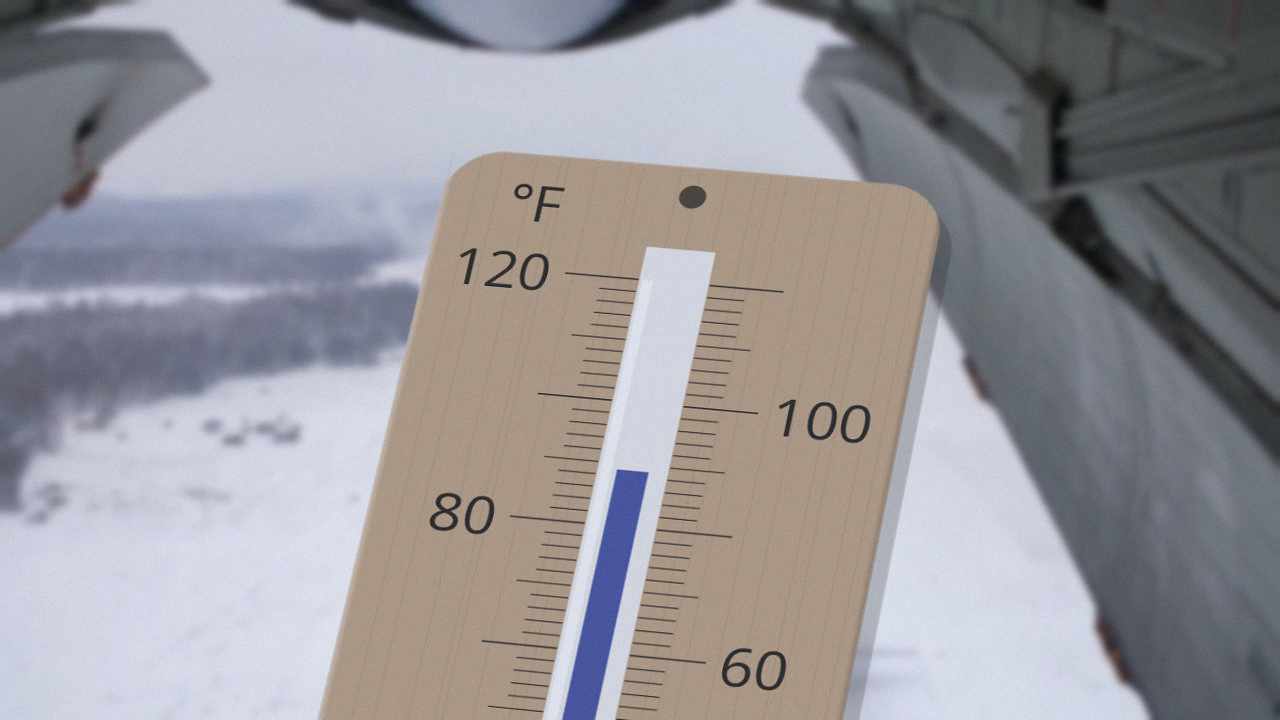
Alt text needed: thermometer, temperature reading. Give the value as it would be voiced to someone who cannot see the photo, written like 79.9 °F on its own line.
89 °F
